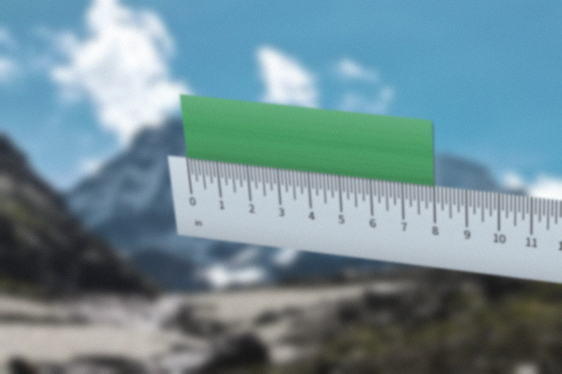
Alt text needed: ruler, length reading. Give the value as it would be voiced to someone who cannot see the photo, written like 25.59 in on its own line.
8 in
